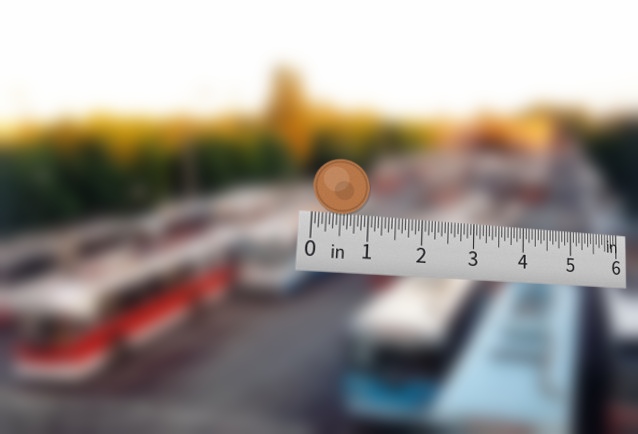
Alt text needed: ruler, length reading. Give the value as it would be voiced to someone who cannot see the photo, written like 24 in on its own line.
1 in
